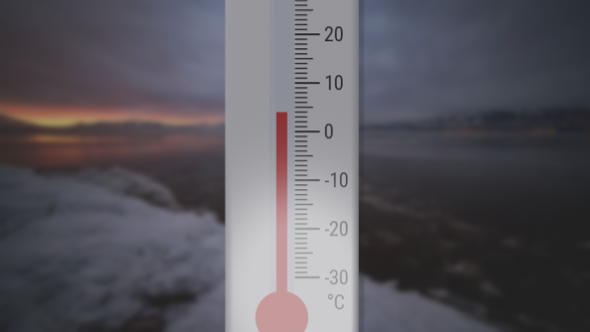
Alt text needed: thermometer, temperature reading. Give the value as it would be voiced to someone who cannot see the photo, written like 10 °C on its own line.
4 °C
